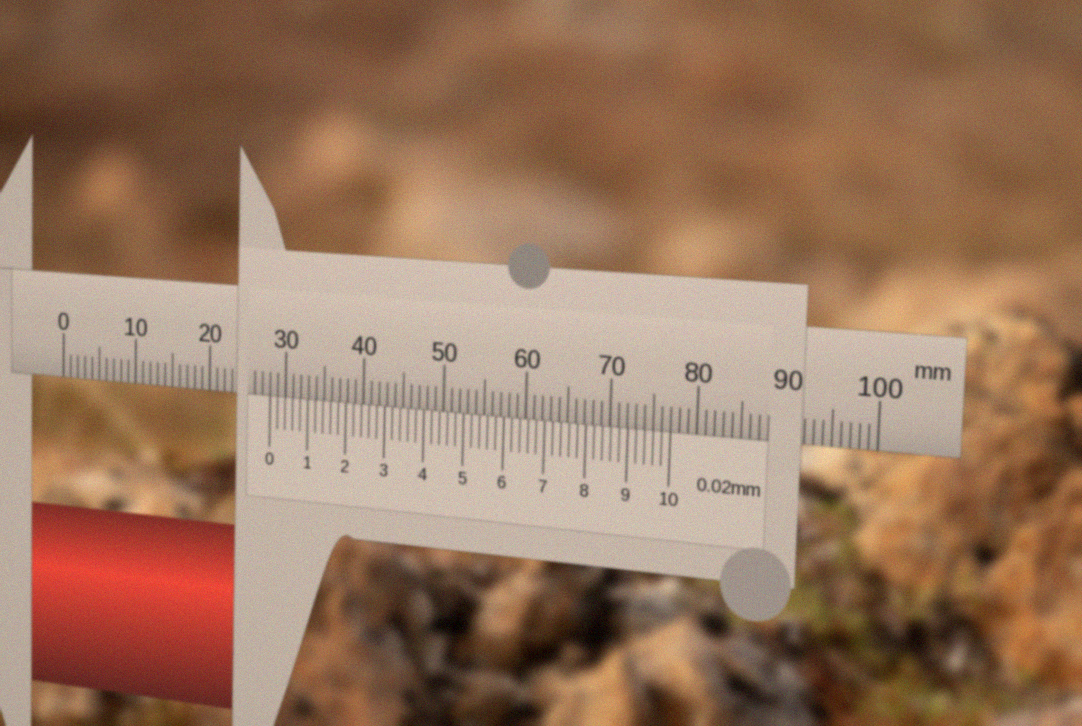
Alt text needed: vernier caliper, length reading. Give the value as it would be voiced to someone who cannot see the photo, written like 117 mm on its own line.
28.0 mm
